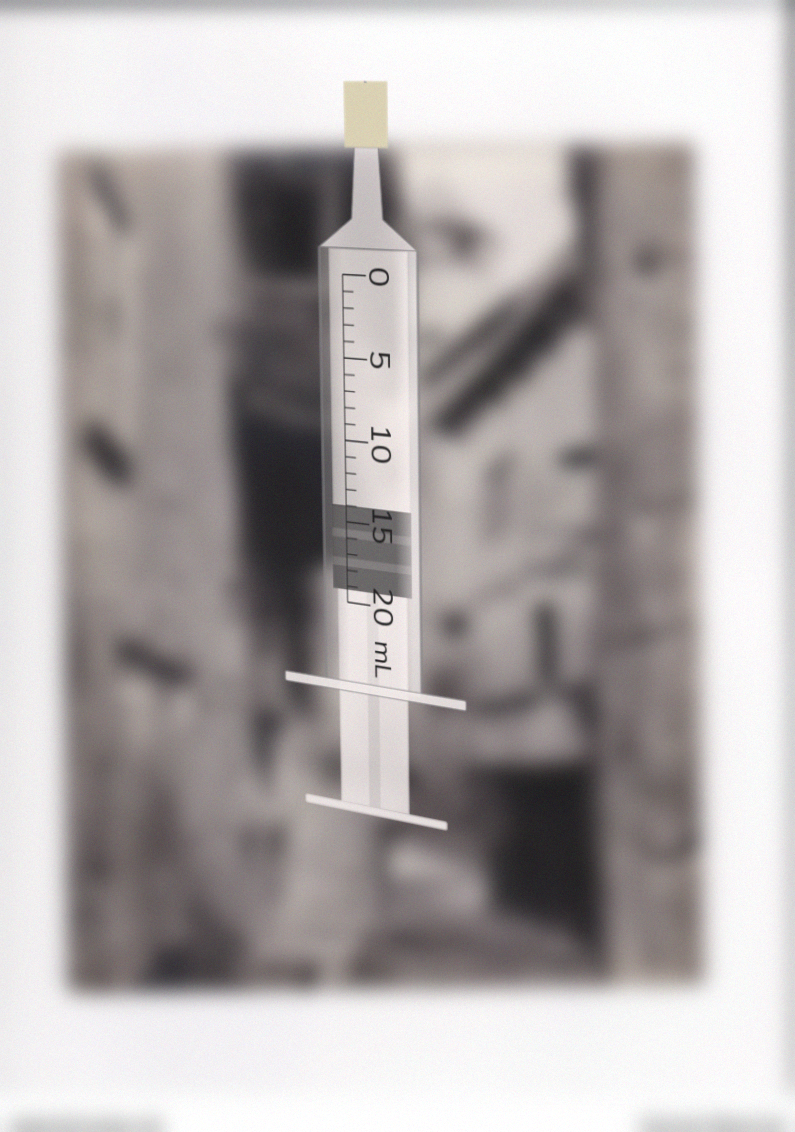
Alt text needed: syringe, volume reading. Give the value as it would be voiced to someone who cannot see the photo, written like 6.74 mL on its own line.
14 mL
